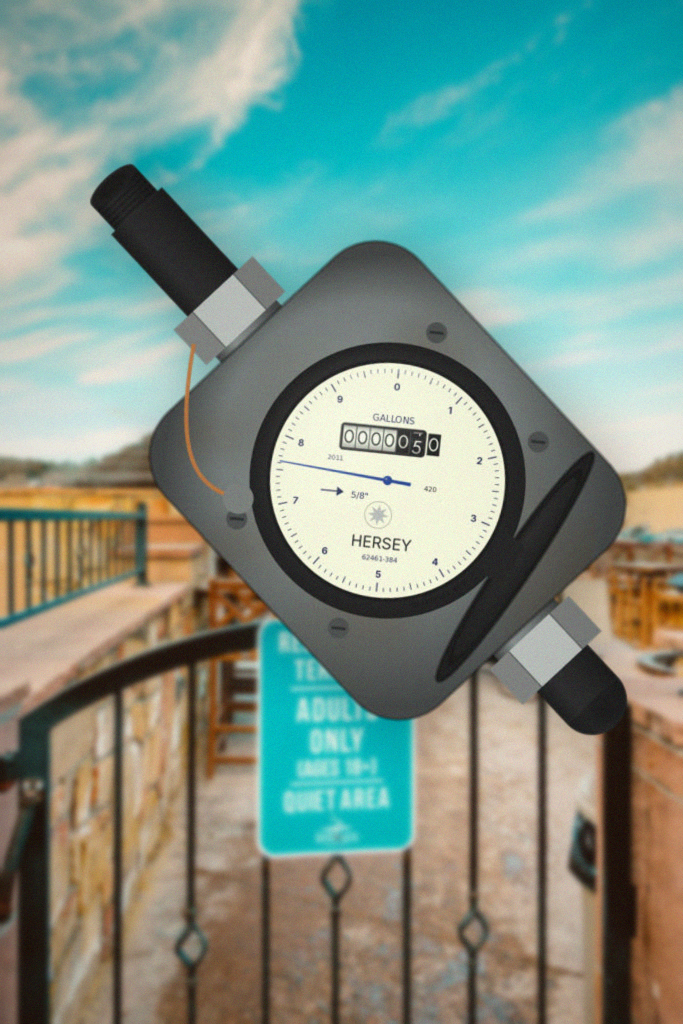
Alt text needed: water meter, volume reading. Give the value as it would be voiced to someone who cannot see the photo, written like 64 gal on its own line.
47.6 gal
